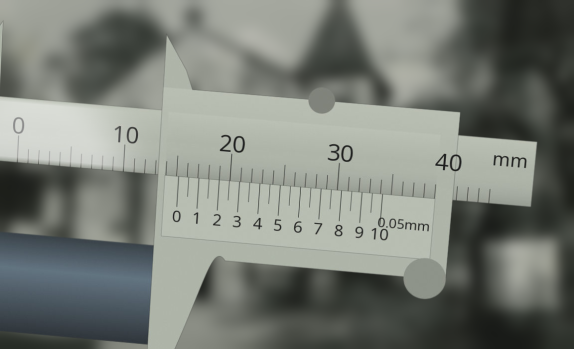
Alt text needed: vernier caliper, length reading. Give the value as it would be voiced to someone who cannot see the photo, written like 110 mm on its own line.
15.2 mm
